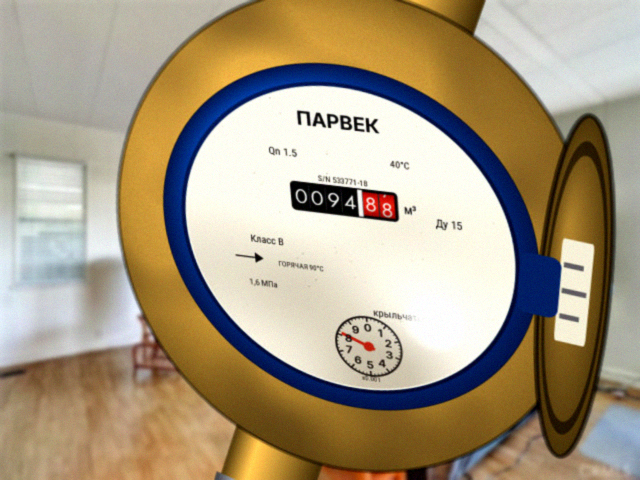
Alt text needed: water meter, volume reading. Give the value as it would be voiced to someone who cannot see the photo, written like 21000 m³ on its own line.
94.878 m³
